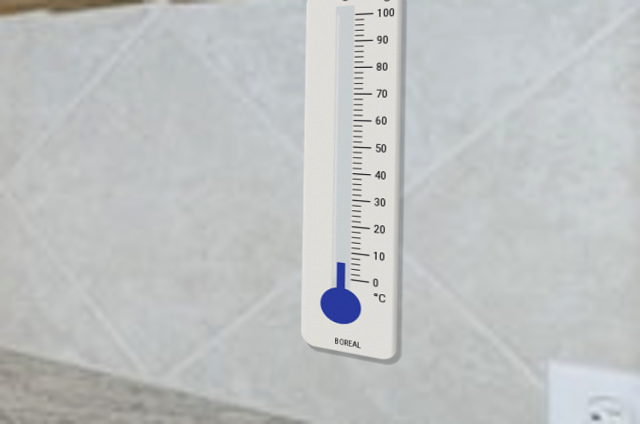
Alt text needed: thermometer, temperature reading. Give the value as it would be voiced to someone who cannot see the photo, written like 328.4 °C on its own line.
6 °C
